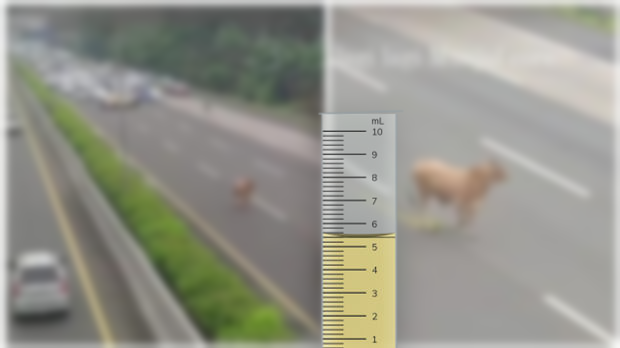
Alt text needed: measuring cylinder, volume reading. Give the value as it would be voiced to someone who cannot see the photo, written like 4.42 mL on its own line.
5.4 mL
